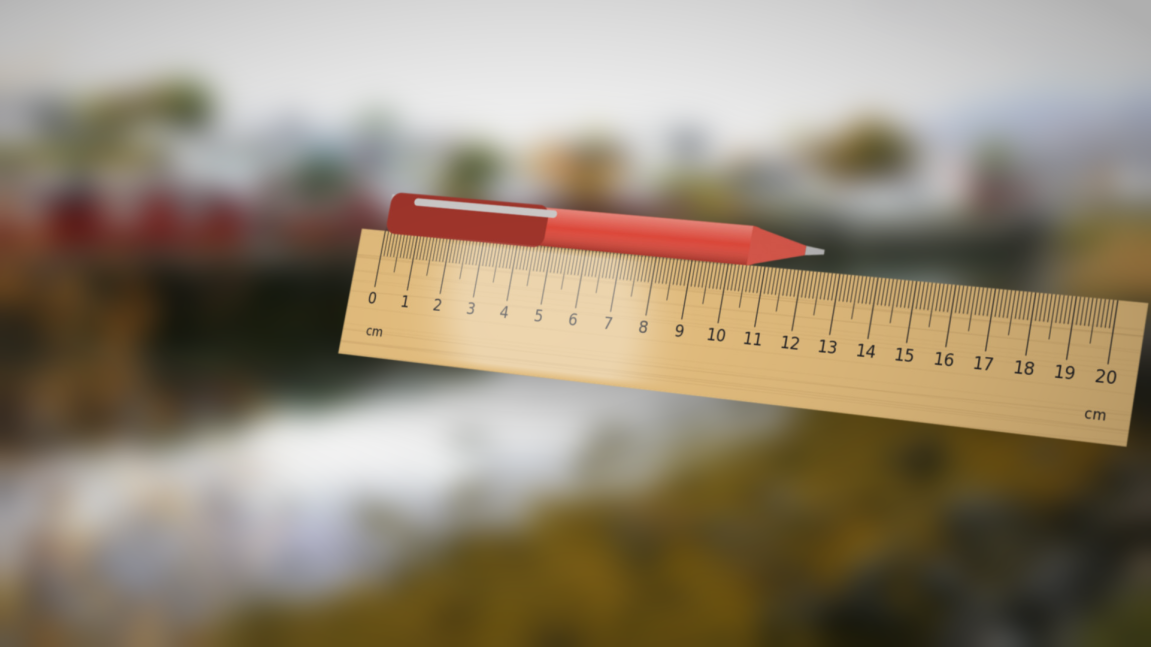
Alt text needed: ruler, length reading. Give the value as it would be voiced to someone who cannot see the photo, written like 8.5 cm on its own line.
12.5 cm
